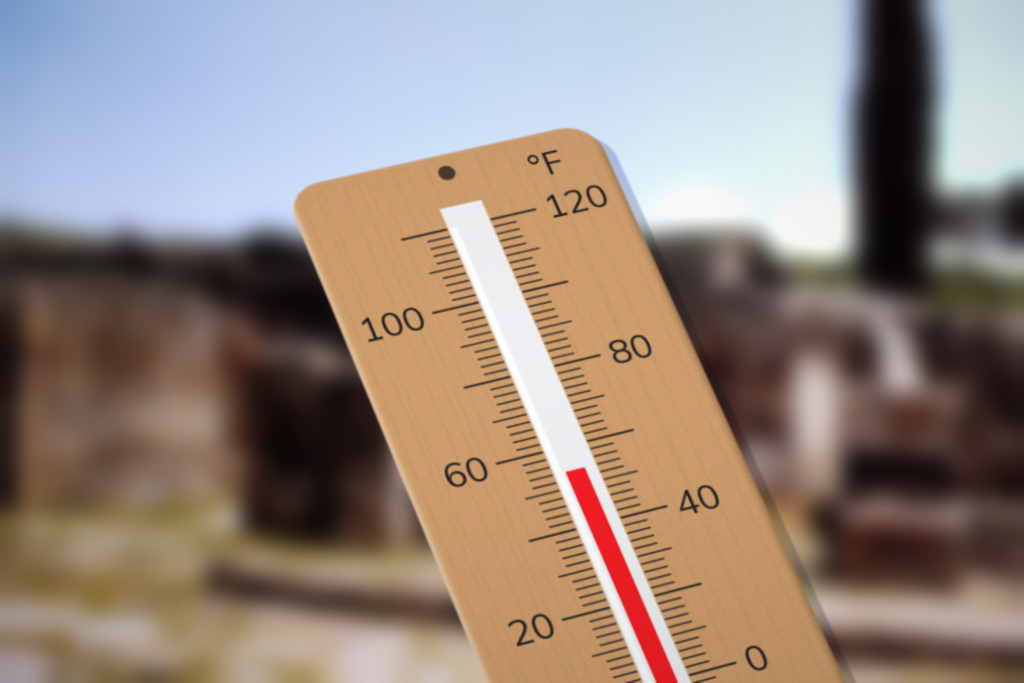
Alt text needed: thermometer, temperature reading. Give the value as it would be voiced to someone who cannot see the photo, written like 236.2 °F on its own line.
54 °F
